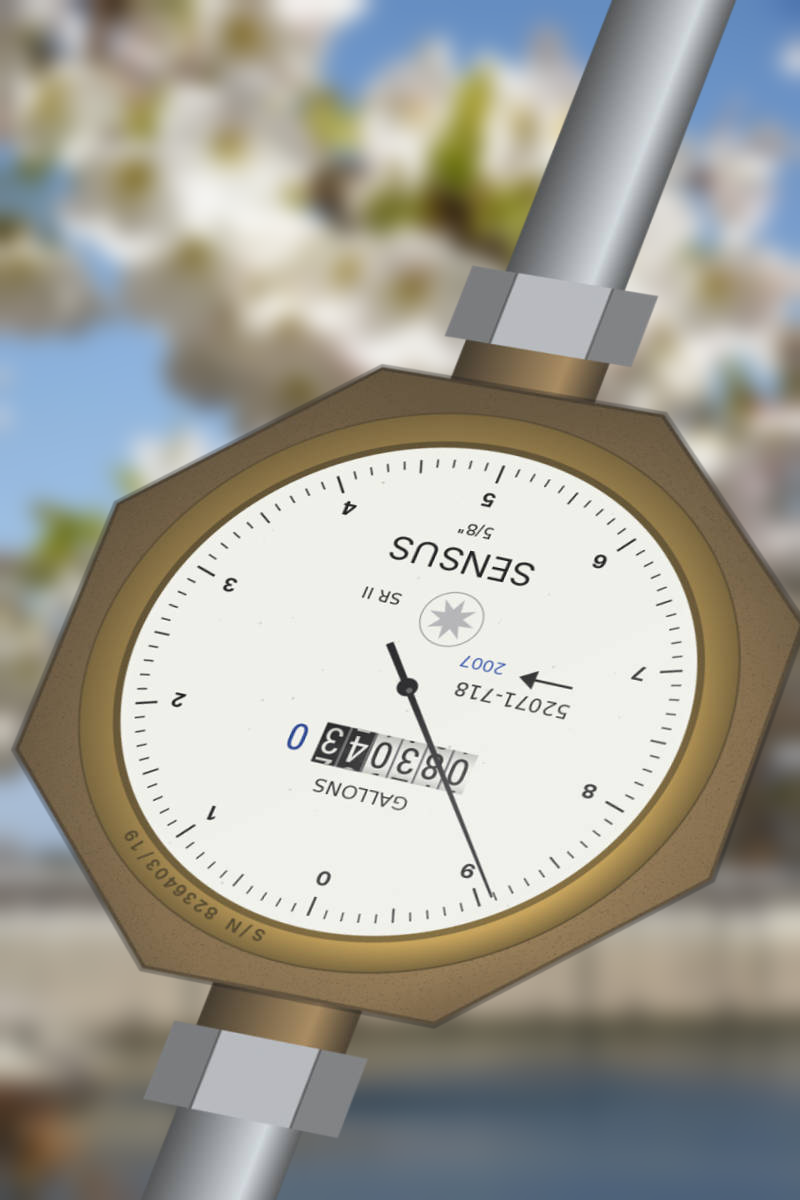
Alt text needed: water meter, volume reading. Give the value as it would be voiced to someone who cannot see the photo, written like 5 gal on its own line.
830428.9 gal
